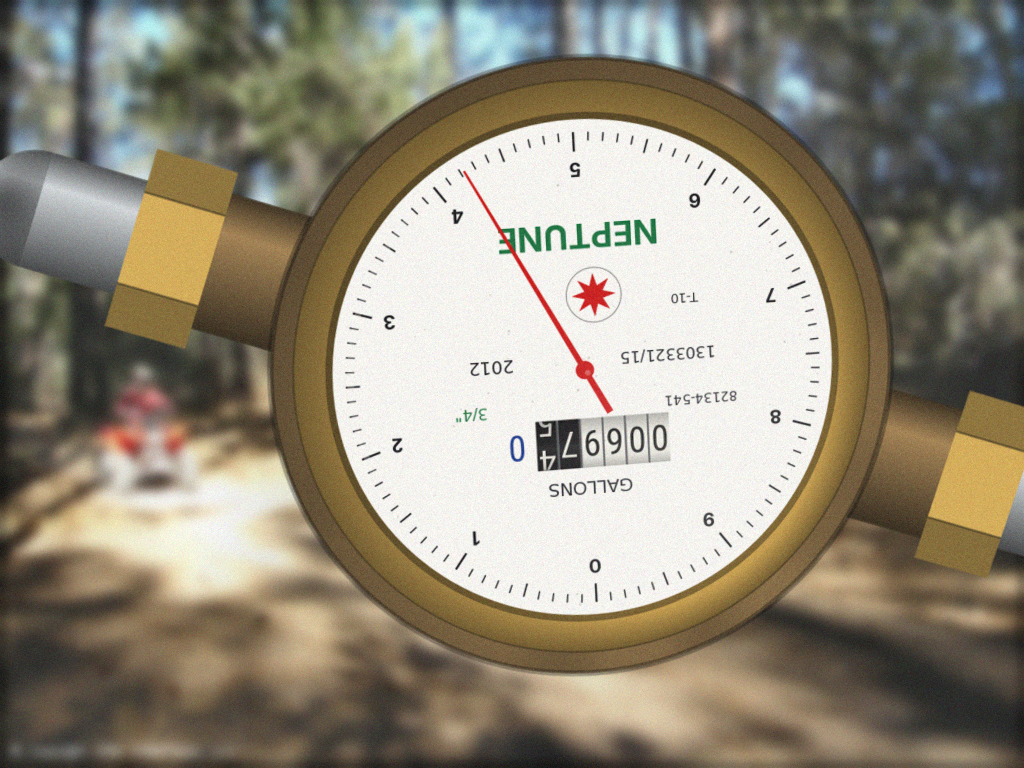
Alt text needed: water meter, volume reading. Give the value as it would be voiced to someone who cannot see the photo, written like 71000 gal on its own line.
69744.2 gal
